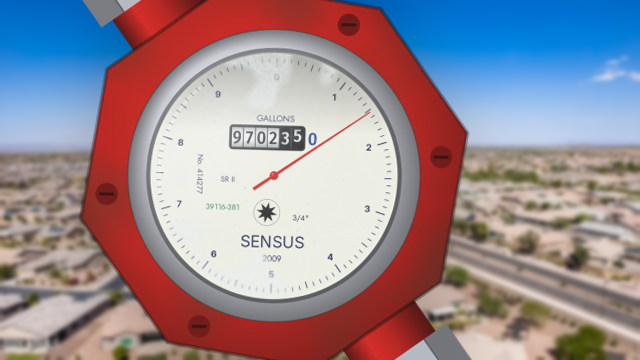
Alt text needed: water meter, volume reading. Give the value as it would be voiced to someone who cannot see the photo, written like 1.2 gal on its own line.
9702351.5 gal
